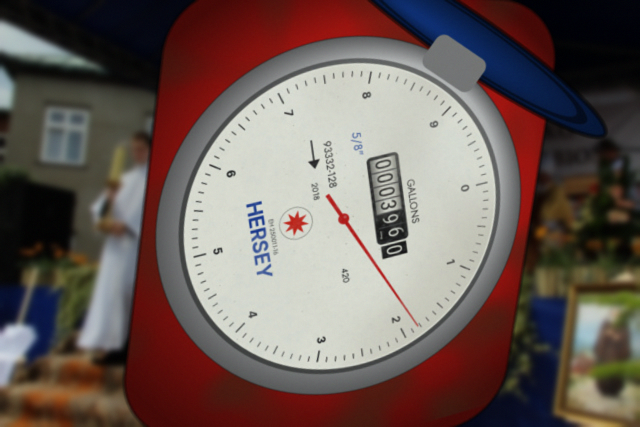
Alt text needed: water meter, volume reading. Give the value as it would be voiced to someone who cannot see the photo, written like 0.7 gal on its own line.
3961.8 gal
